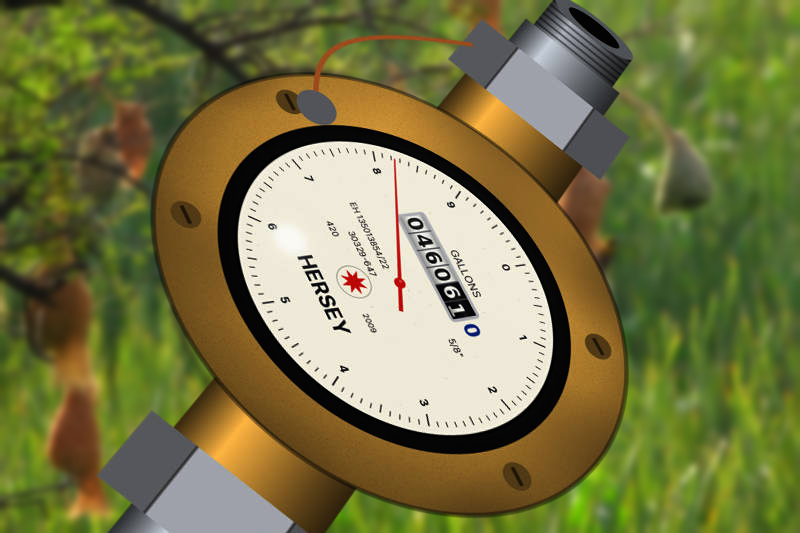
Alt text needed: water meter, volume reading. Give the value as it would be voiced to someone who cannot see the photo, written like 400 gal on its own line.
460608.2 gal
